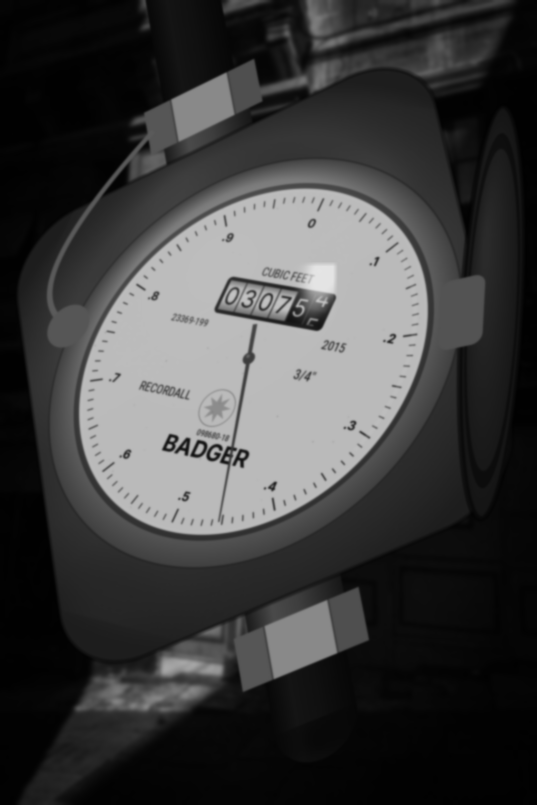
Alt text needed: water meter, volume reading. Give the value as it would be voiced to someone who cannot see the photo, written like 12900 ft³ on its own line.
30754.45 ft³
